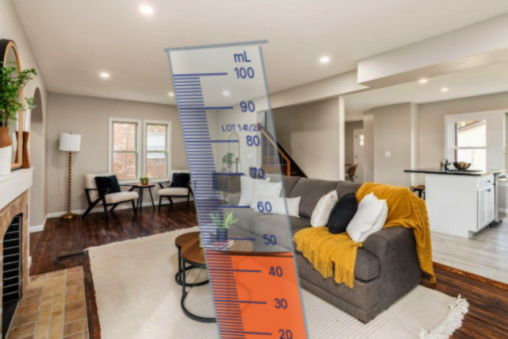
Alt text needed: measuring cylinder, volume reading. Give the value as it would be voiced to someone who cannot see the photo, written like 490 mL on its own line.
45 mL
